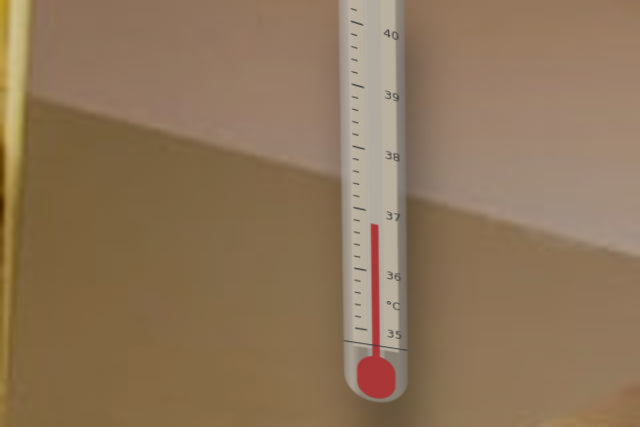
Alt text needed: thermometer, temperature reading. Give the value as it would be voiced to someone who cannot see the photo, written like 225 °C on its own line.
36.8 °C
